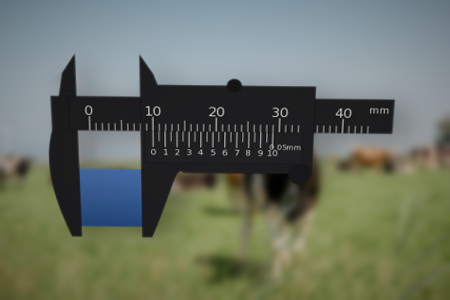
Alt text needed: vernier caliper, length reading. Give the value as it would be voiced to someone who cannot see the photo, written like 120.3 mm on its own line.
10.0 mm
